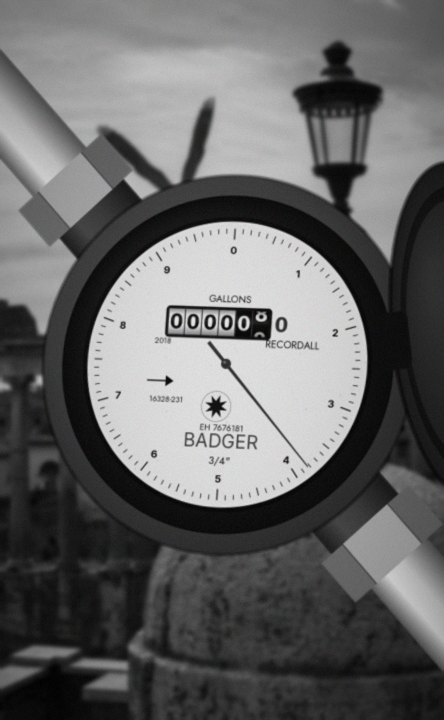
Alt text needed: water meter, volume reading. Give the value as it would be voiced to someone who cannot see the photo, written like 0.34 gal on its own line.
83.8 gal
